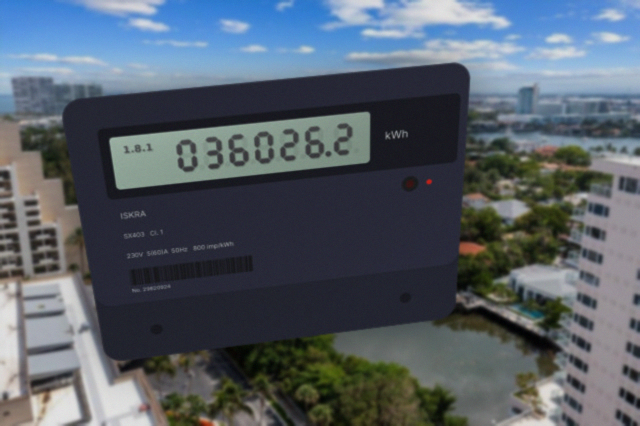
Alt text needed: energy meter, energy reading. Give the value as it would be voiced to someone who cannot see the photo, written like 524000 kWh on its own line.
36026.2 kWh
